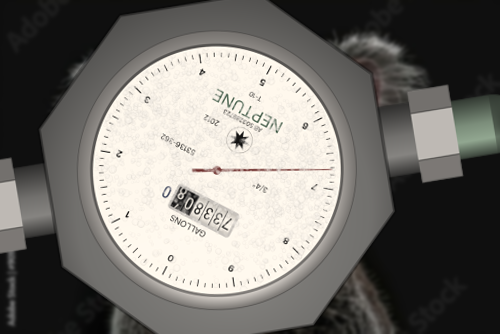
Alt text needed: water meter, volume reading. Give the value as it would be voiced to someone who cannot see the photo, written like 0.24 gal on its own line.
7338076.7 gal
